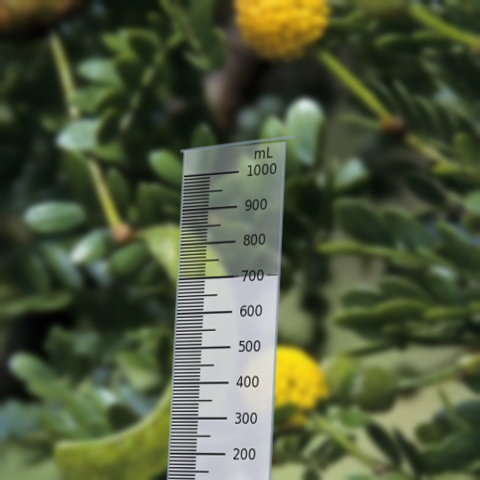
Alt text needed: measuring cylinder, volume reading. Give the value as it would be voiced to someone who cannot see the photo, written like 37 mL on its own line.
700 mL
